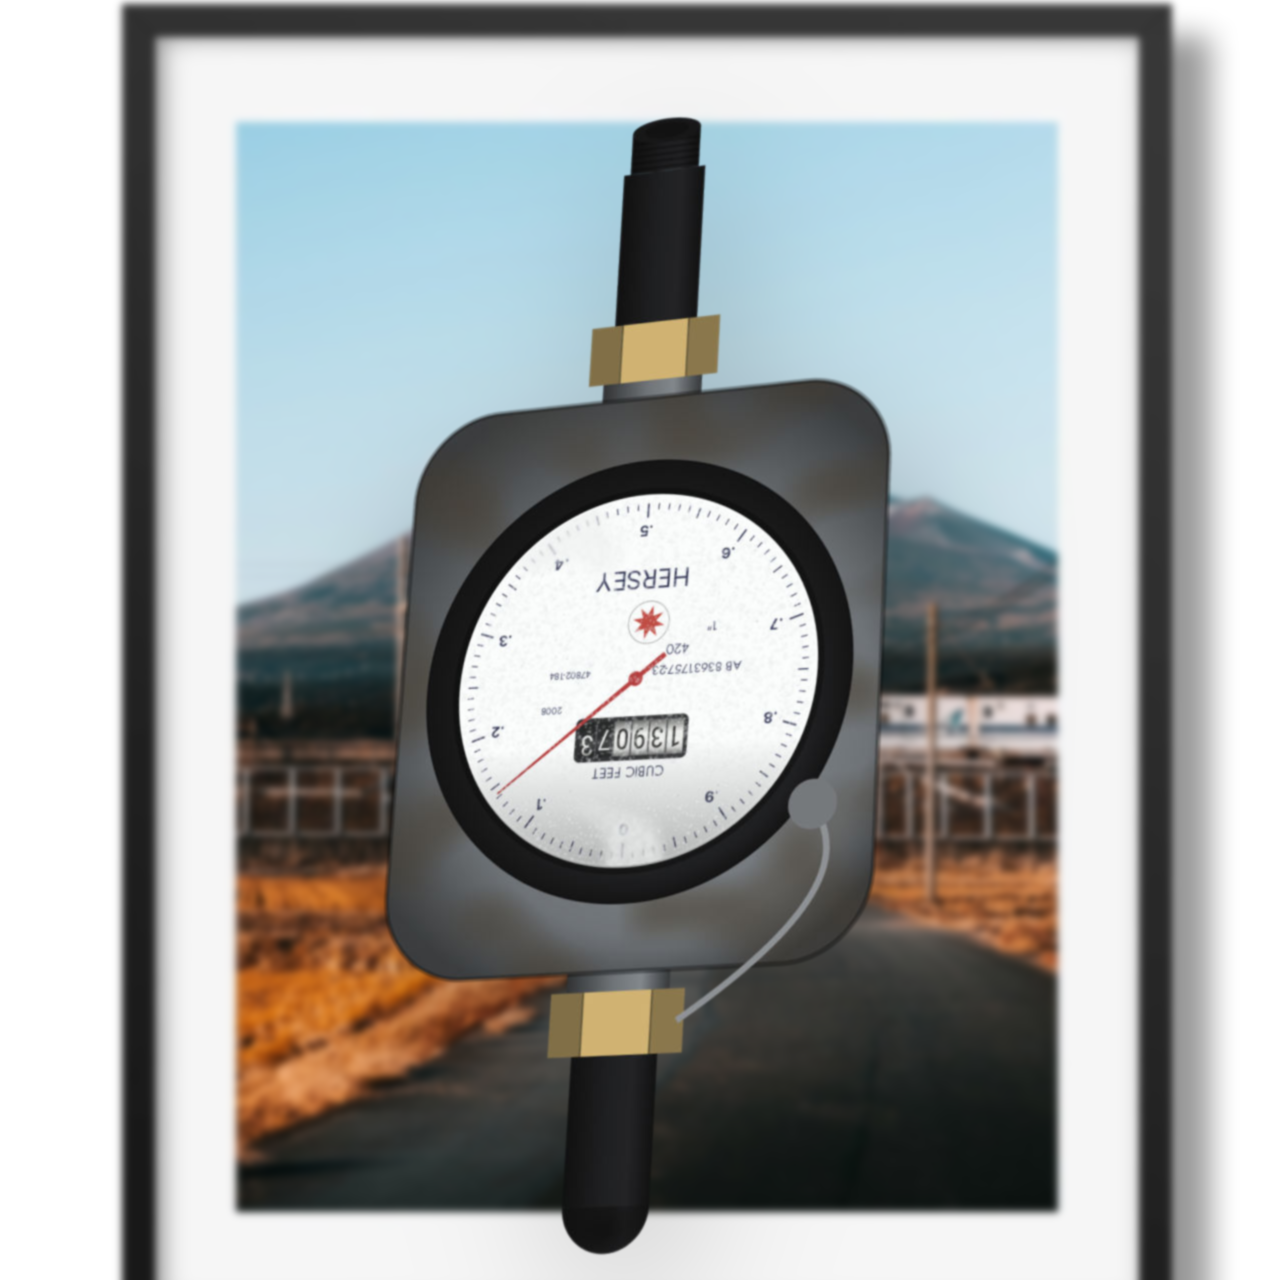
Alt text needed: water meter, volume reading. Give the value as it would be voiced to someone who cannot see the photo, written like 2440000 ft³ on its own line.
139073.14 ft³
